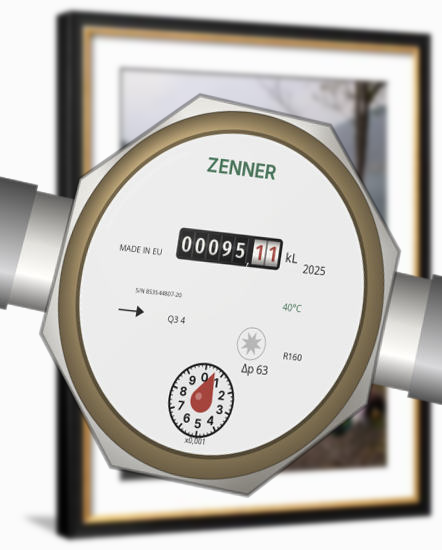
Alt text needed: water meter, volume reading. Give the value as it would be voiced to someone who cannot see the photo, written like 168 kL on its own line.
95.110 kL
